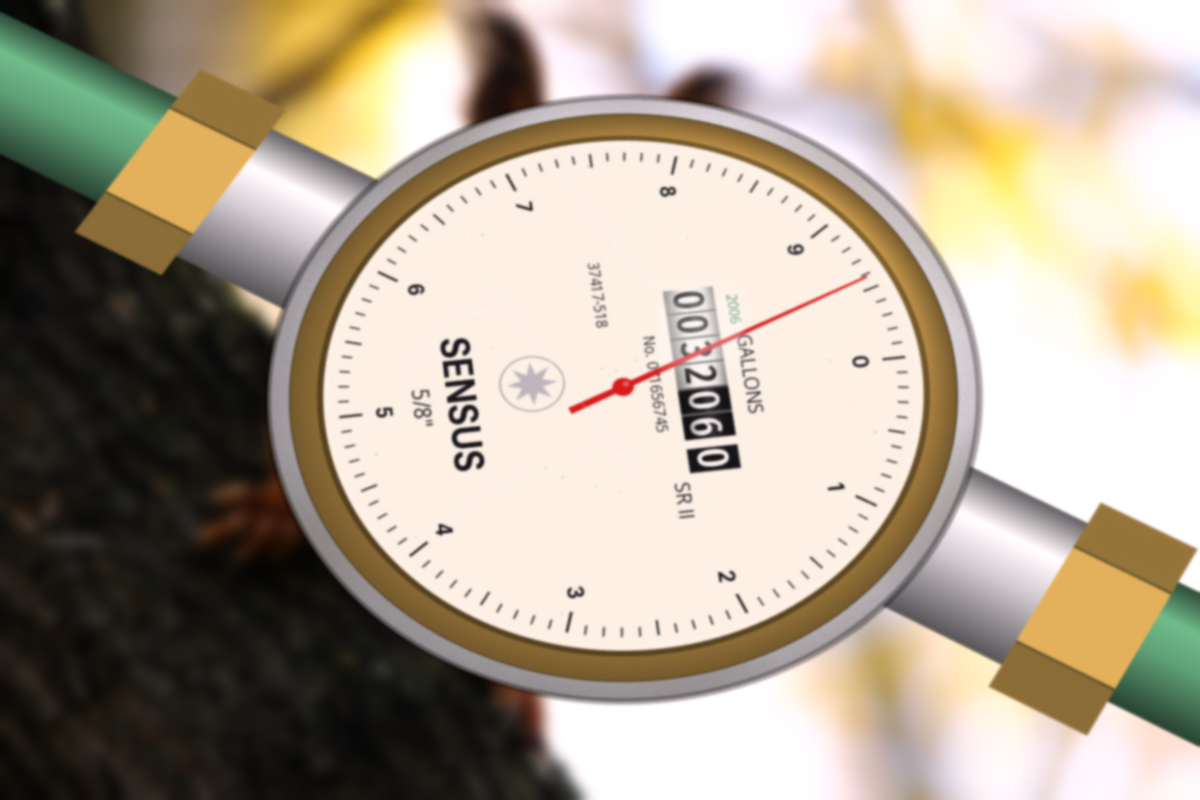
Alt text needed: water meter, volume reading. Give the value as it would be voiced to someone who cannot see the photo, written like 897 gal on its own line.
32059.4 gal
